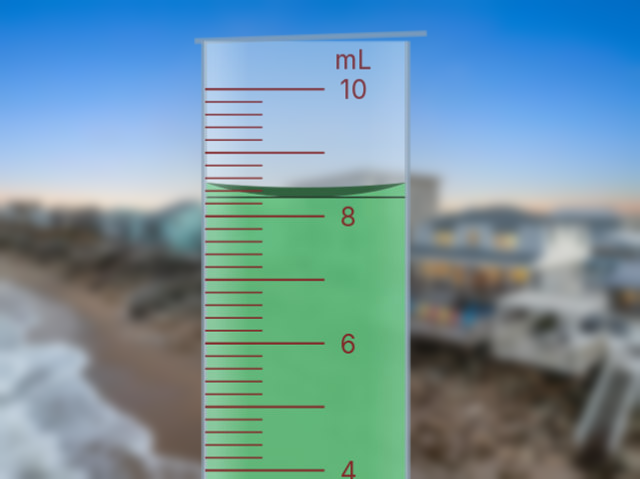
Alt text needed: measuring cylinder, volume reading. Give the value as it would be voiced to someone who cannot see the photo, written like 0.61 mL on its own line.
8.3 mL
